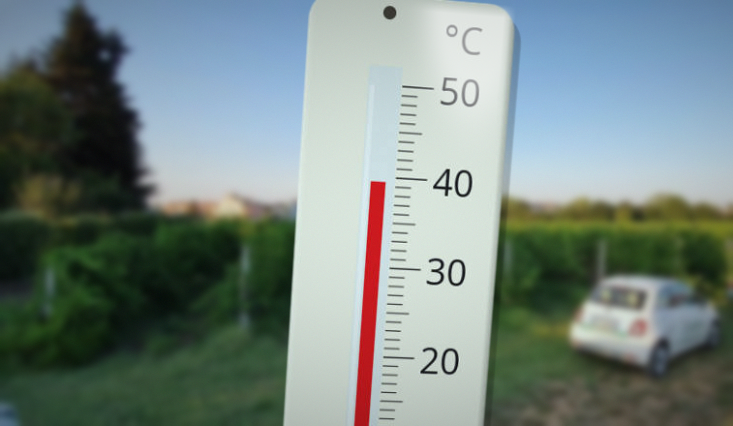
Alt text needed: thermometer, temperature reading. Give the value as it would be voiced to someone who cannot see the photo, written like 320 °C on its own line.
39.5 °C
